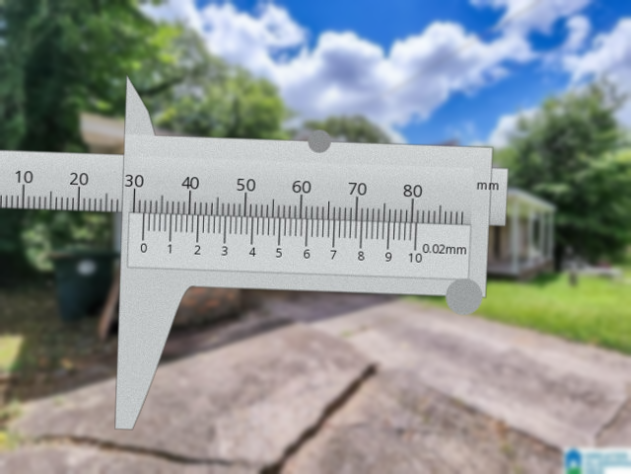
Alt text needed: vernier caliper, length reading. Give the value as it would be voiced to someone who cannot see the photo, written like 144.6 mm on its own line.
31.8 mm
